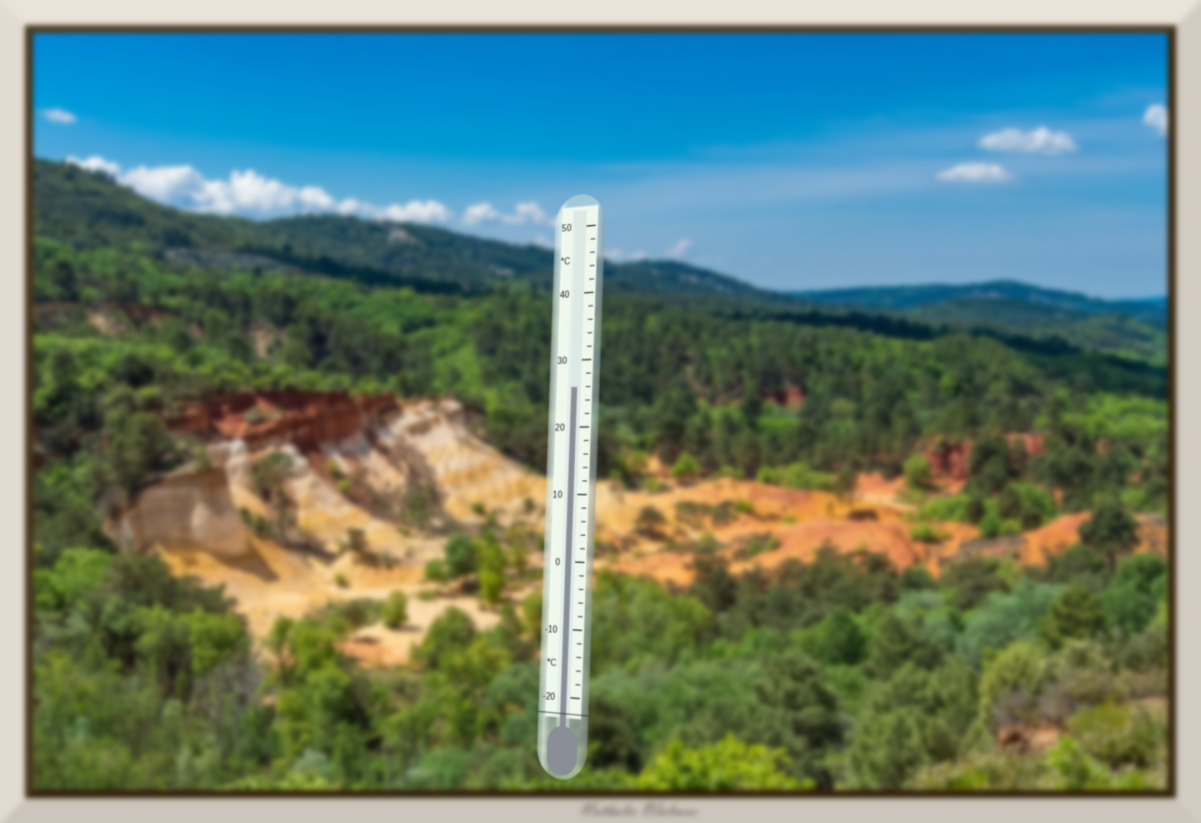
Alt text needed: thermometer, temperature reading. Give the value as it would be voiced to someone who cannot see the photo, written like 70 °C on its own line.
26 °C
